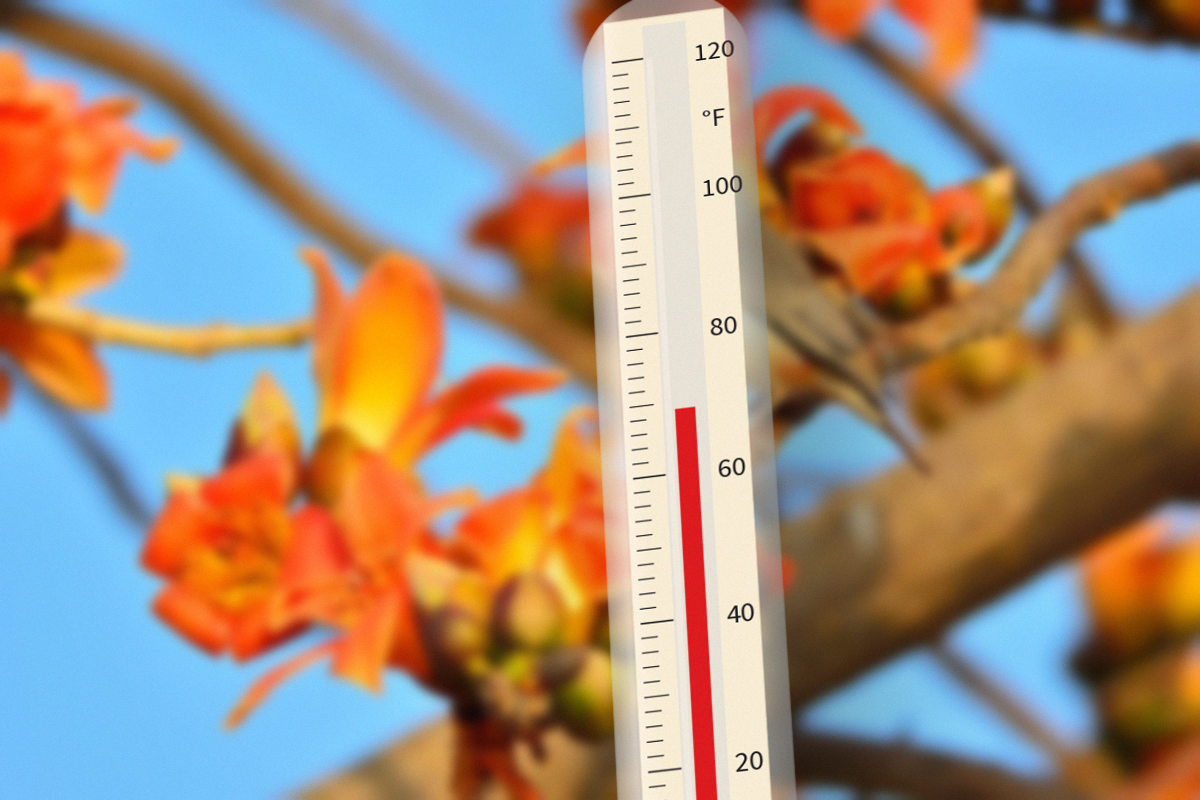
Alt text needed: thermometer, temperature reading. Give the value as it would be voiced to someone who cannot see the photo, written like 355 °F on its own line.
69 °F
